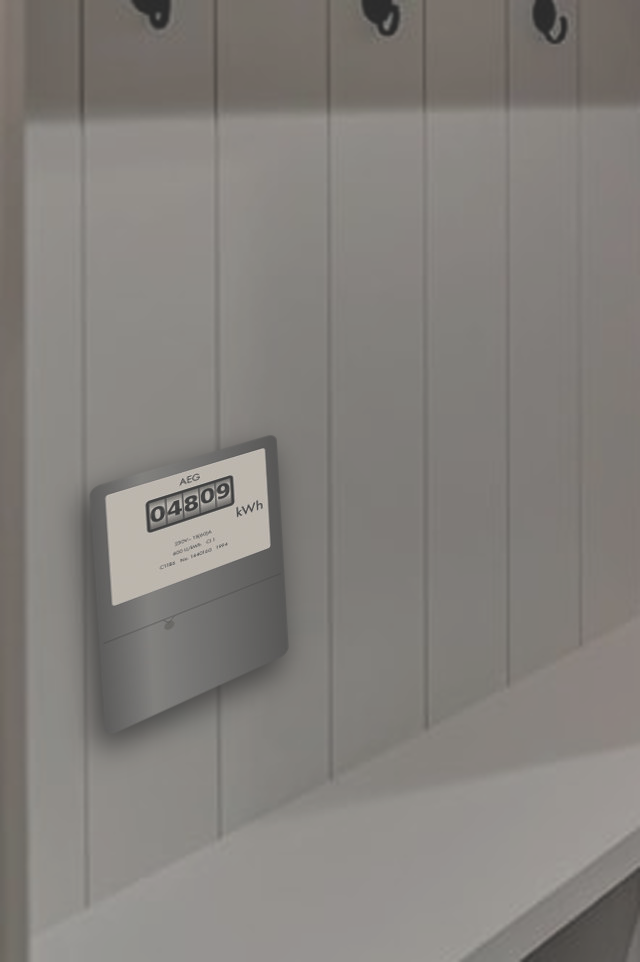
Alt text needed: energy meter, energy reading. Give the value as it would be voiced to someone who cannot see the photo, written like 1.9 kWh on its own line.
4809 kWh
